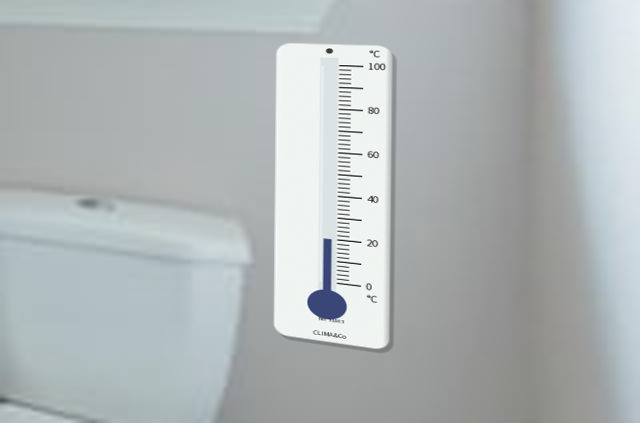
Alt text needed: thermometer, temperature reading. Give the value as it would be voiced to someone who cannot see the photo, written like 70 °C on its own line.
20 °C
